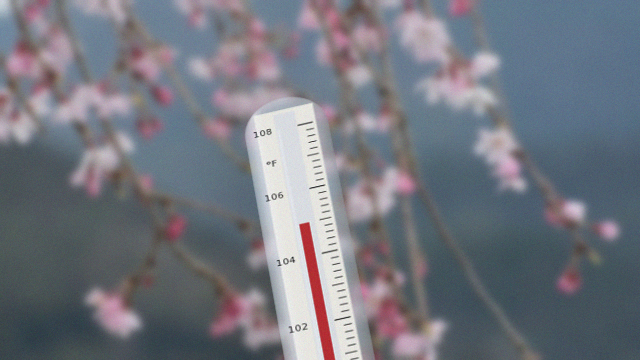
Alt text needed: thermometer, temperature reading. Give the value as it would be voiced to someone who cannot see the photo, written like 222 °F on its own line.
105 °F
